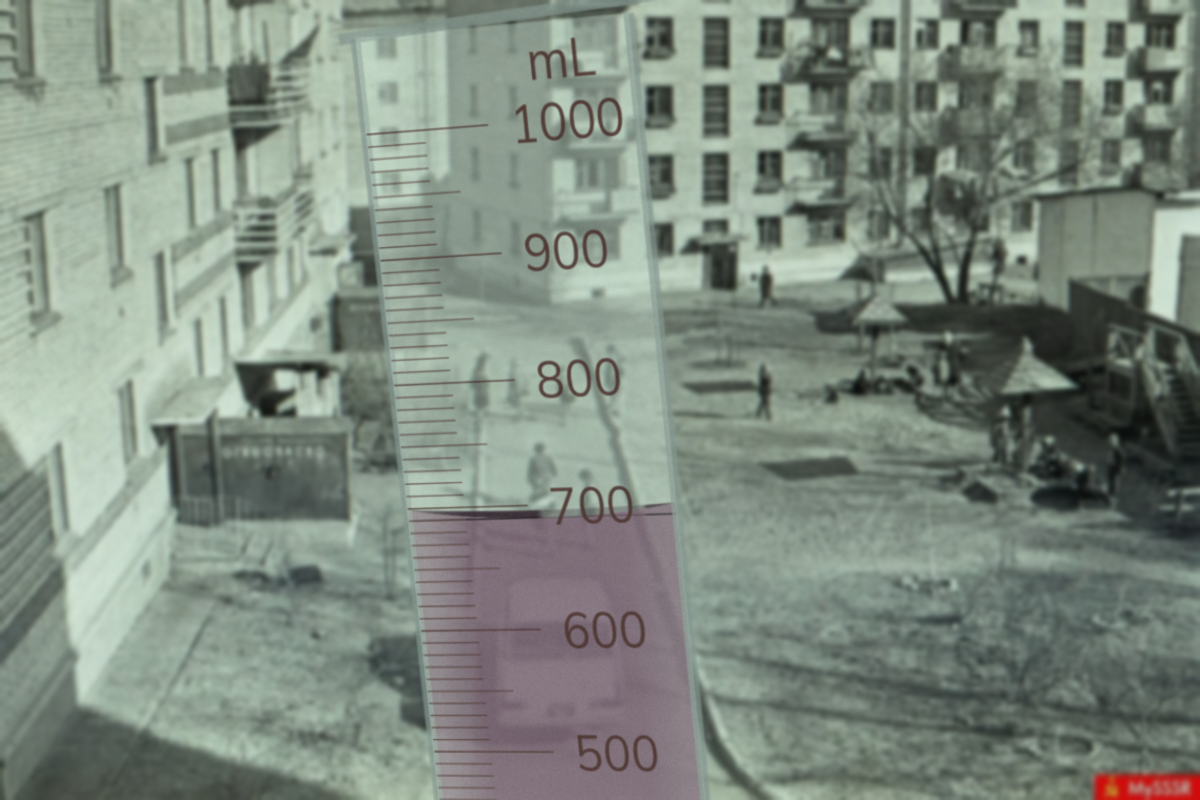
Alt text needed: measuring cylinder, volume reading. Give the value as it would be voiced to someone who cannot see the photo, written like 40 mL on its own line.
690 mL
